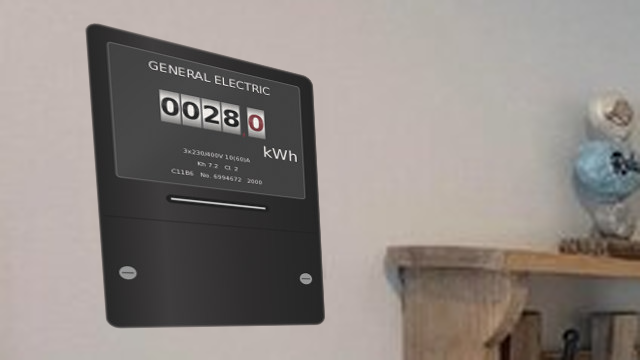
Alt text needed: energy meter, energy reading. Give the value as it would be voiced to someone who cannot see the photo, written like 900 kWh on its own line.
28.0 kWh
